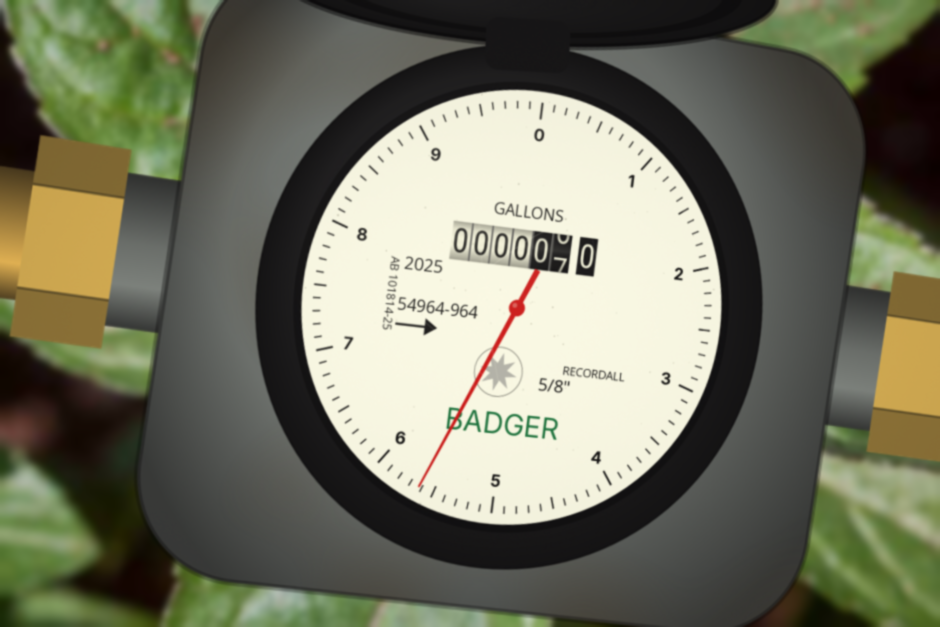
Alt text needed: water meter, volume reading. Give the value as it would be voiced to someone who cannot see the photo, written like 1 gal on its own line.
65.6 gal
